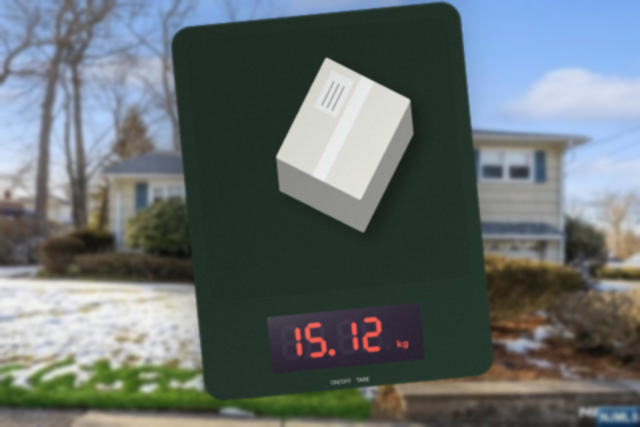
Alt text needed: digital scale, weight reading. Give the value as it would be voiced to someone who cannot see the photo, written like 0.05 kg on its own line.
15.12 kg
